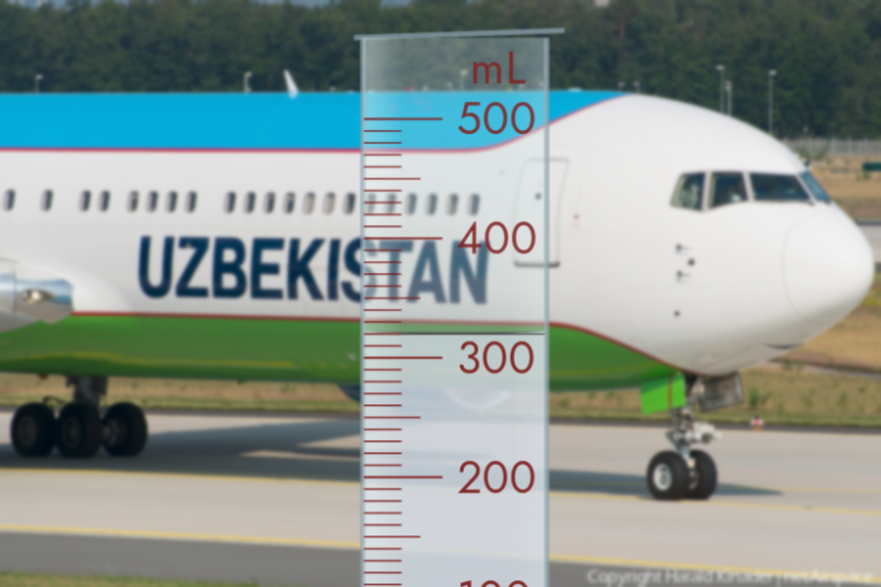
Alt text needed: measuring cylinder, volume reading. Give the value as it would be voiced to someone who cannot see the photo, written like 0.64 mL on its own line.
320 mL
